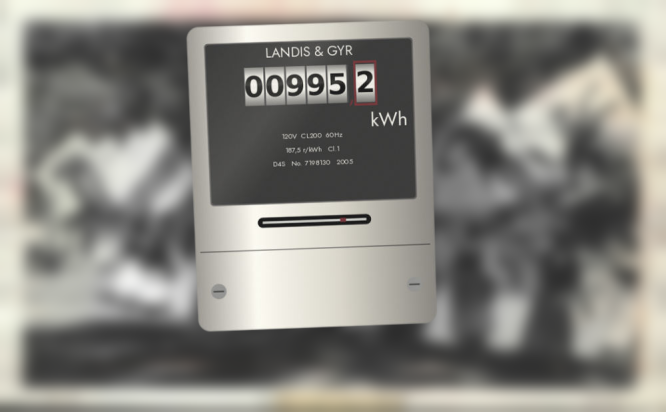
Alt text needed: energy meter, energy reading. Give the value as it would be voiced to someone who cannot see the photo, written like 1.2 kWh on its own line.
995.2 kWh
